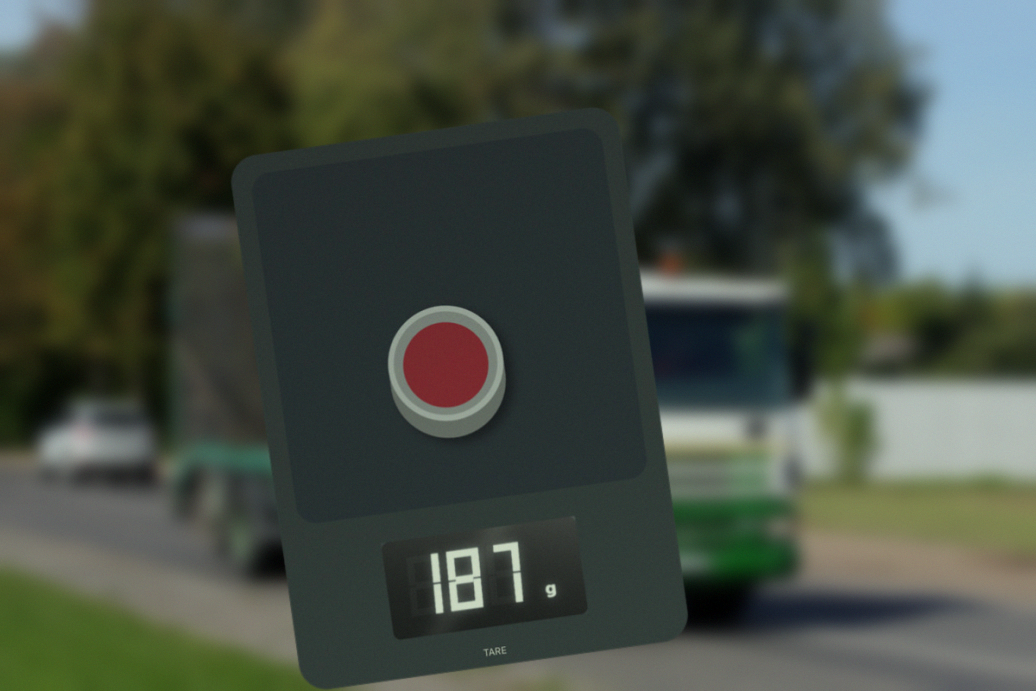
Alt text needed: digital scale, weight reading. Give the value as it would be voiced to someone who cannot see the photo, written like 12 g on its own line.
187 g
